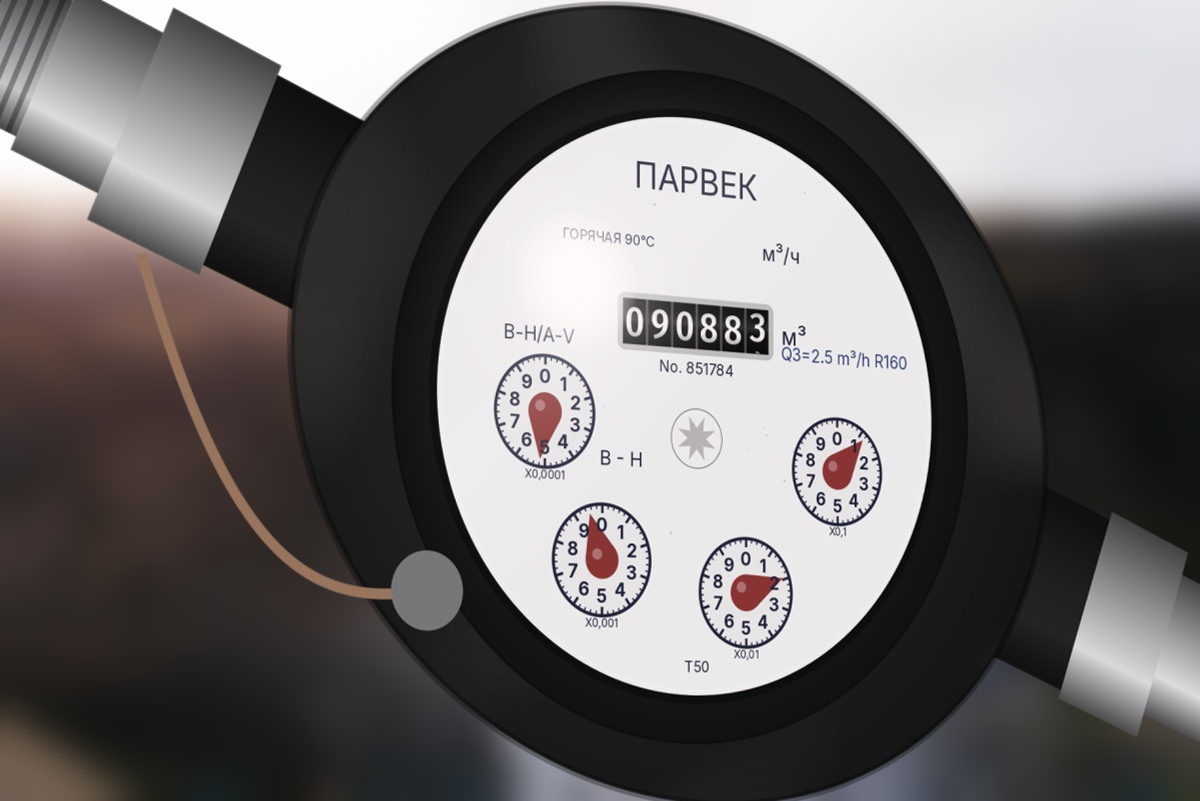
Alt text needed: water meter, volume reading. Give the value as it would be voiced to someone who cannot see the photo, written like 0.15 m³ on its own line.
90883.1195 m³
